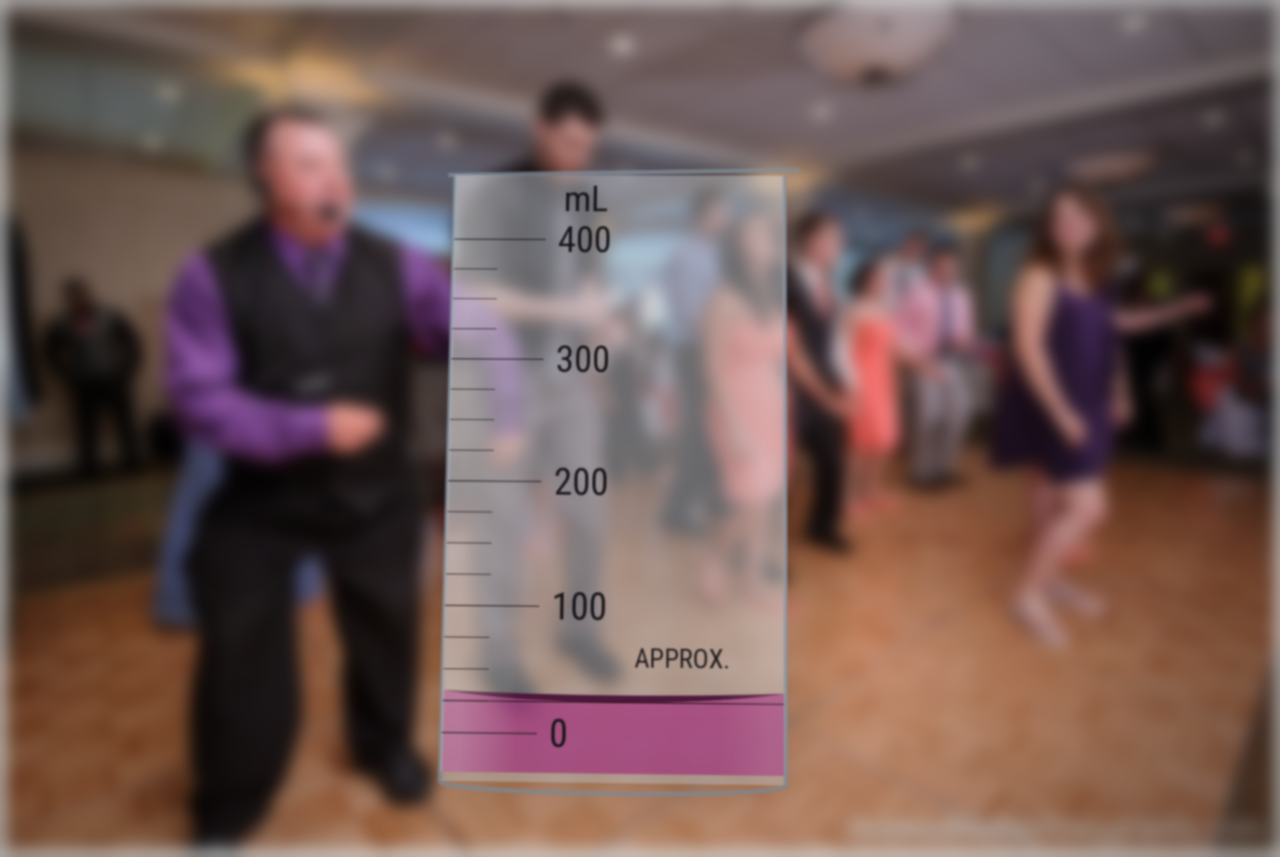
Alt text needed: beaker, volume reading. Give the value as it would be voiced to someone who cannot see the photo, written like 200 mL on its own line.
25 mL
